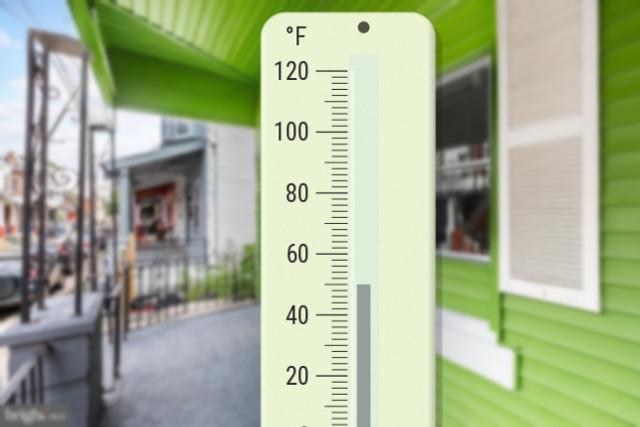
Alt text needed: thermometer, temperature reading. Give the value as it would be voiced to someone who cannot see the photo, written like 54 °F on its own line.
50 °F
